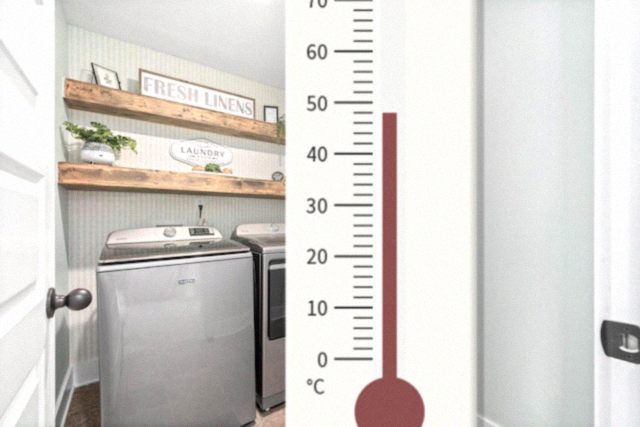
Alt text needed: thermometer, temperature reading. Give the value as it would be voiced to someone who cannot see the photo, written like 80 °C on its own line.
48 °C
